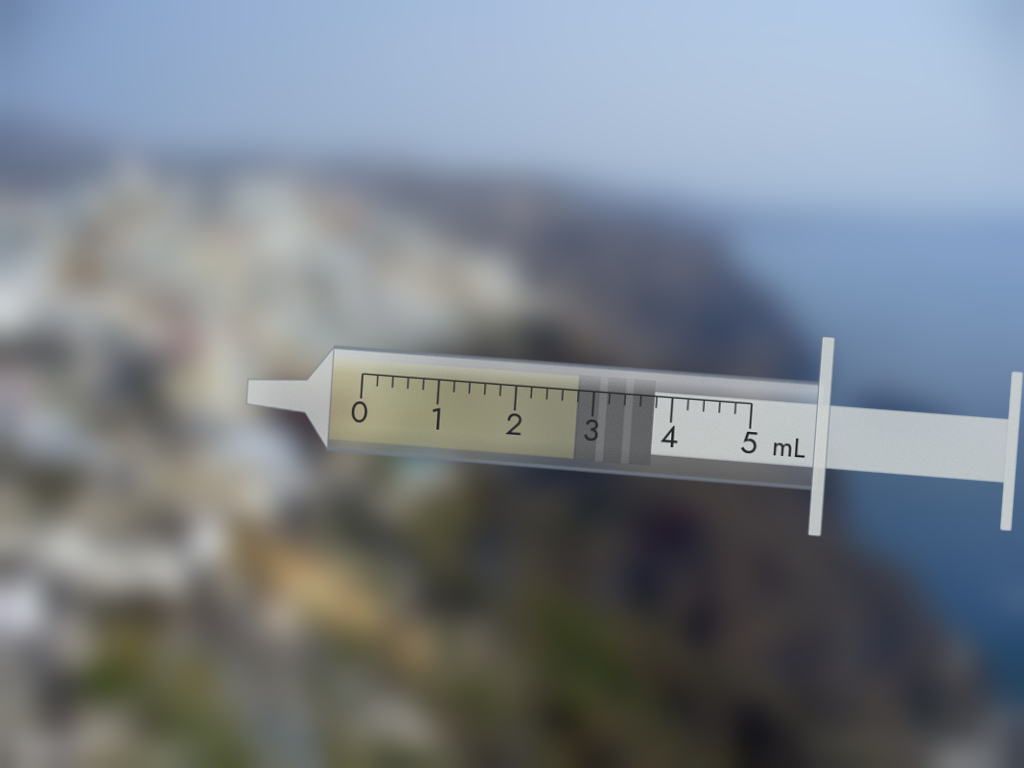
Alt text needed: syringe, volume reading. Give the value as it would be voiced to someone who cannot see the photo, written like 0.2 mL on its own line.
2.8 mL
